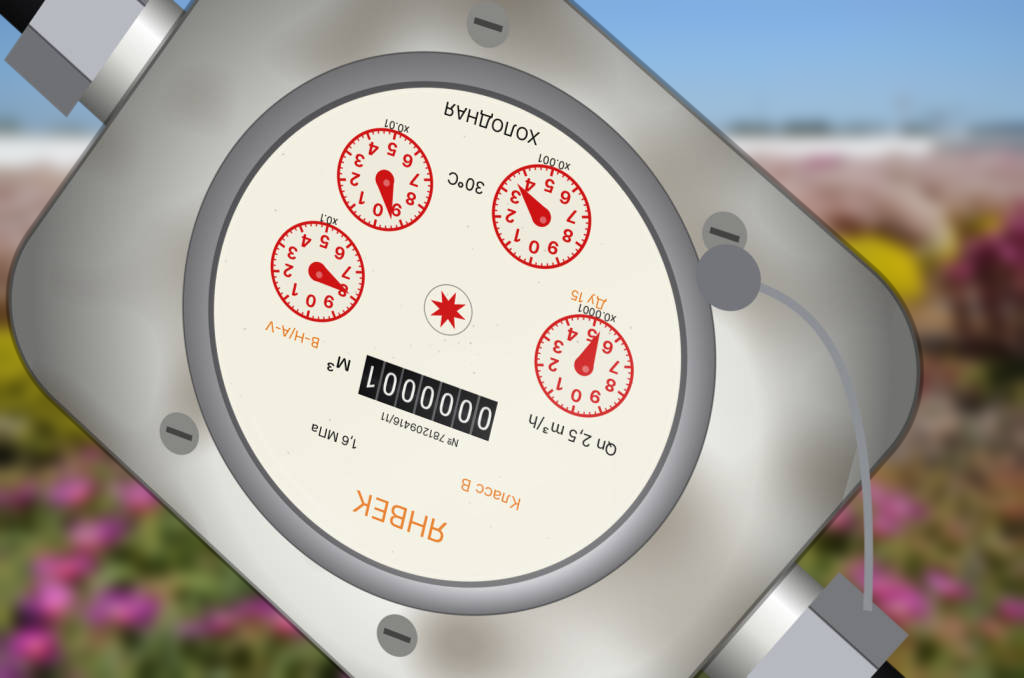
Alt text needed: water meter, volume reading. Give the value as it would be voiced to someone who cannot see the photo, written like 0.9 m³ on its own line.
1.7935 m³
